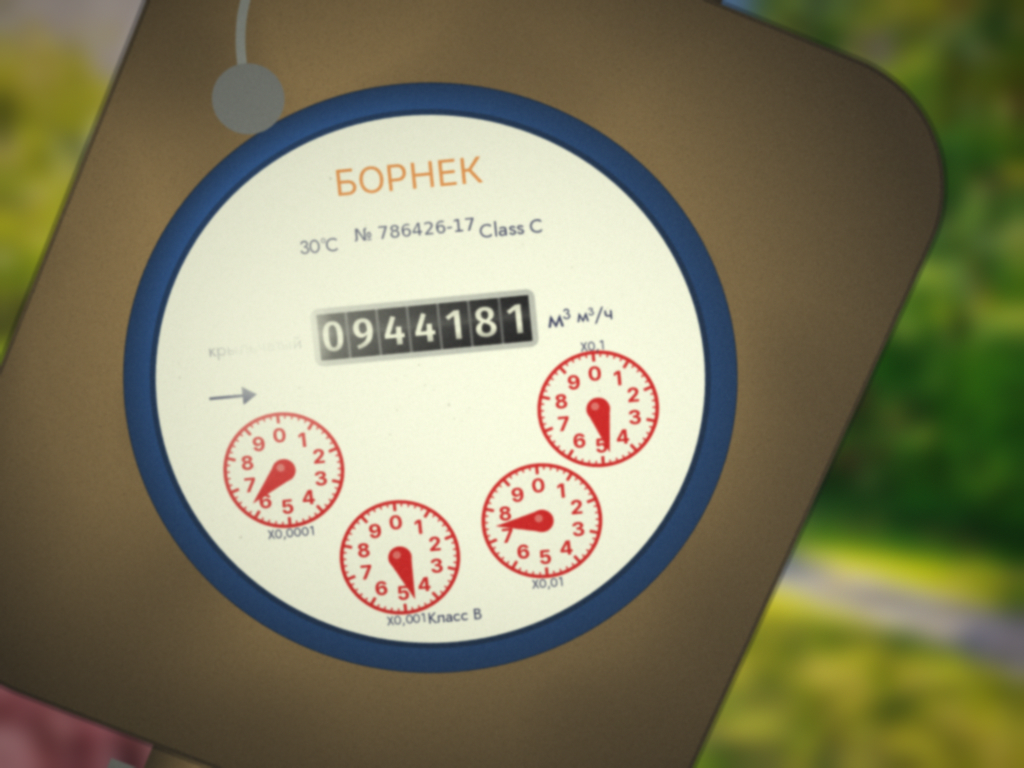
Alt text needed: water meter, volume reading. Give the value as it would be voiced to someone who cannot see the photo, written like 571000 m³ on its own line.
944181.4746 m³
